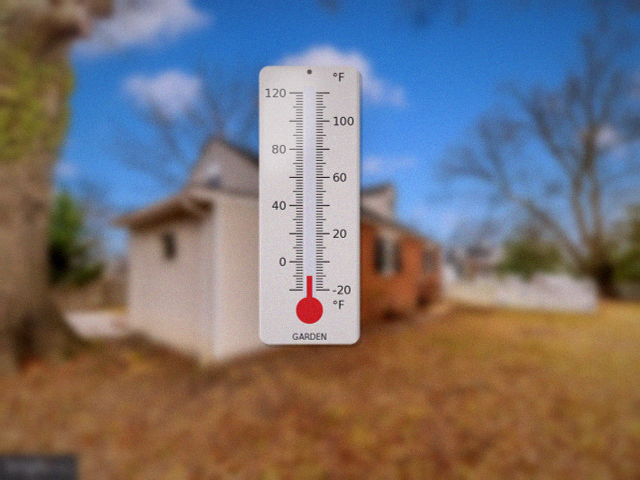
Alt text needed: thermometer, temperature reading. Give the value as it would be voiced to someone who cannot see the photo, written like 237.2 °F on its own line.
-10 °F
